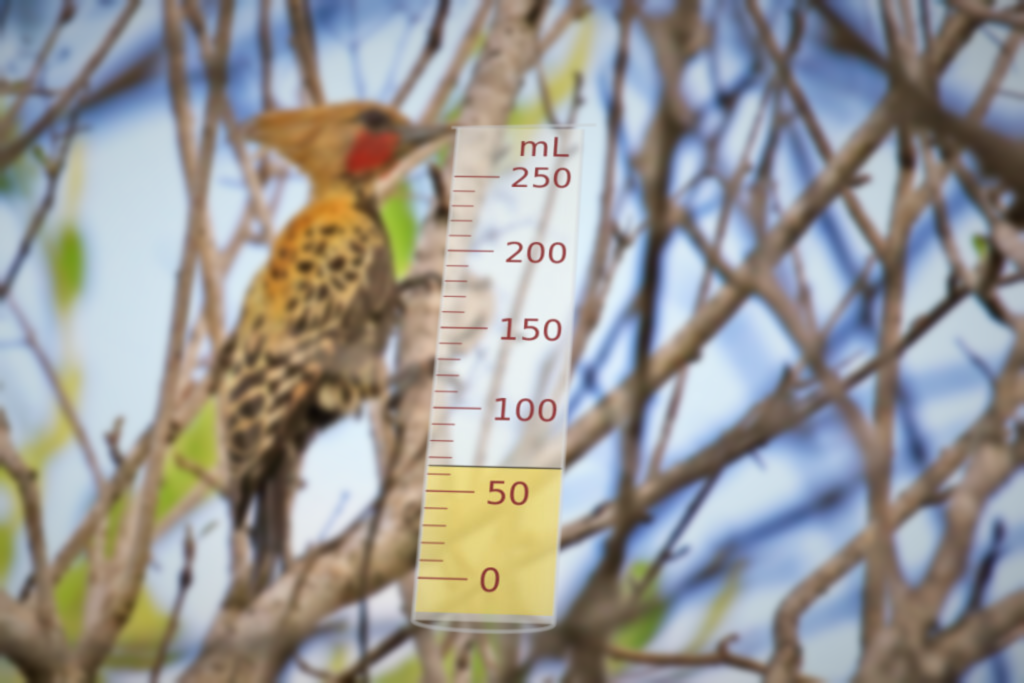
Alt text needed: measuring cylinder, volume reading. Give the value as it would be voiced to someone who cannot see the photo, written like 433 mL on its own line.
65 mL
